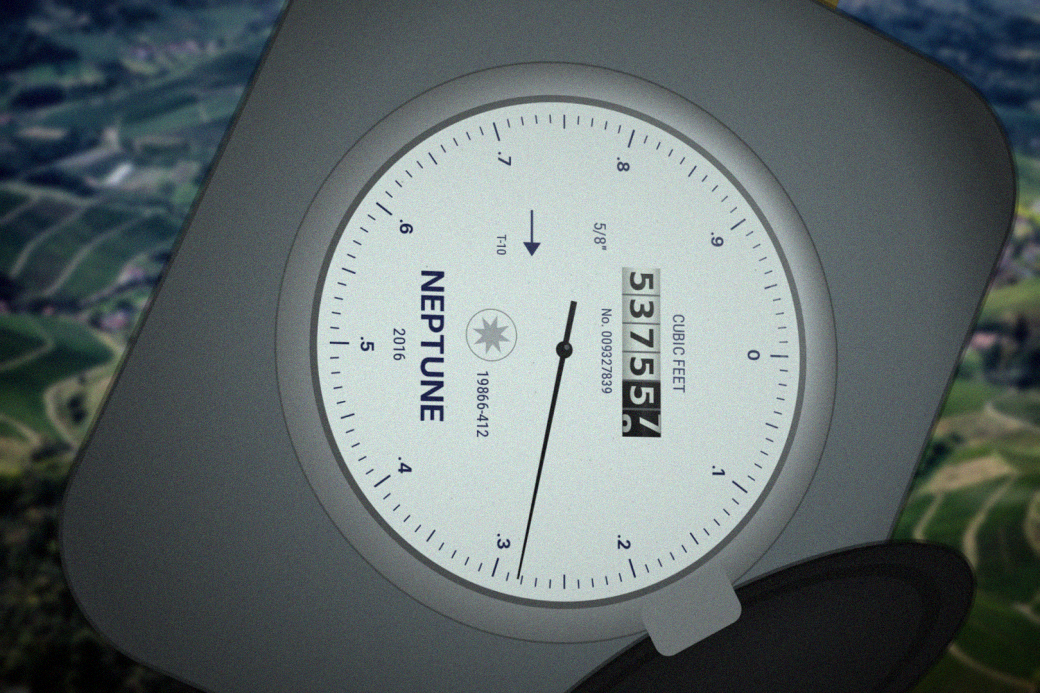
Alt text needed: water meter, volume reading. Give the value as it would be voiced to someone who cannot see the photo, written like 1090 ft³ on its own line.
537557.28 ft³
